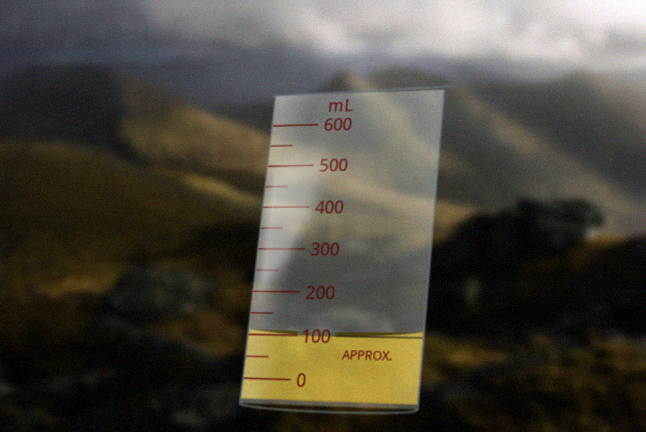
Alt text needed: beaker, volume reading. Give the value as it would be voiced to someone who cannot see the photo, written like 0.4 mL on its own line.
100 mL
